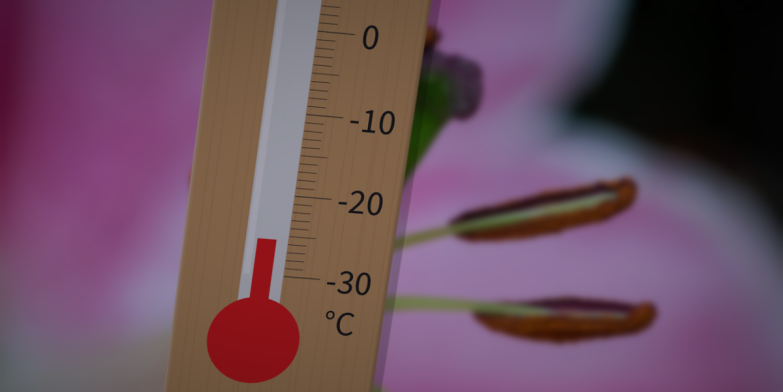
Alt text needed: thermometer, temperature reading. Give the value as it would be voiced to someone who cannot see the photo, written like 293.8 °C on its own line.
-25.5 °C
